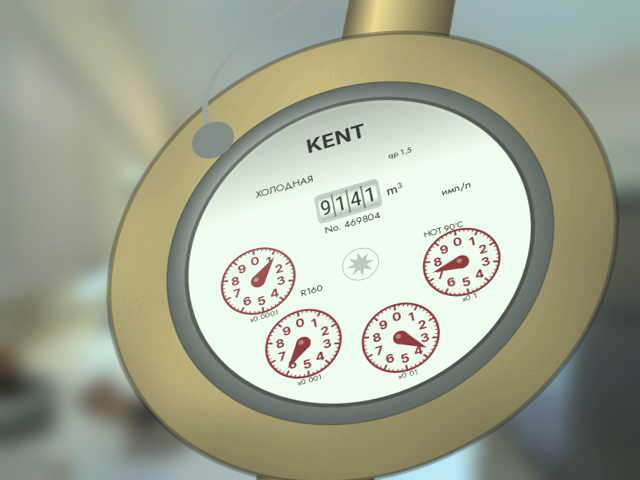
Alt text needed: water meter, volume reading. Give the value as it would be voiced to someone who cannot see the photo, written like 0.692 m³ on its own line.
9141.7361 m³
